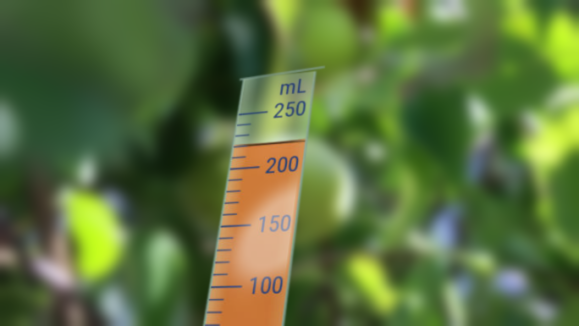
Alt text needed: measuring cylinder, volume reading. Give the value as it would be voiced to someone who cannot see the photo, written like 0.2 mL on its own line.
220 mL
